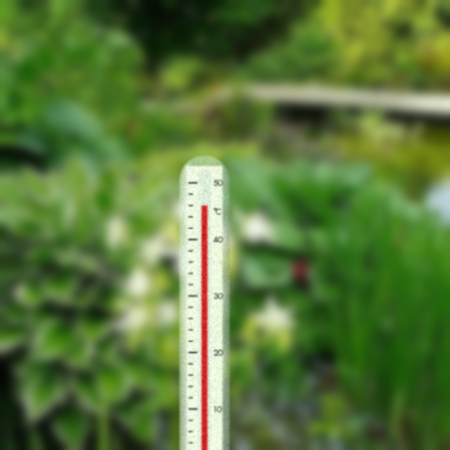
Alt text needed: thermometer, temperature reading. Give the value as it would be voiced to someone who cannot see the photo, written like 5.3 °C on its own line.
46 °C
